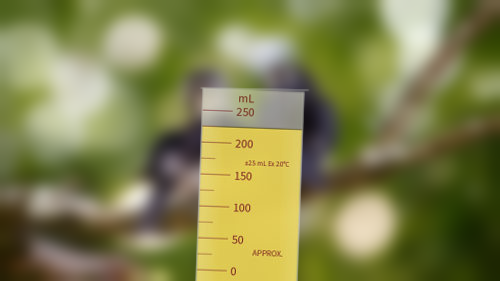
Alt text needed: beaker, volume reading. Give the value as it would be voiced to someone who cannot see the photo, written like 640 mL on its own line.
225 mL
